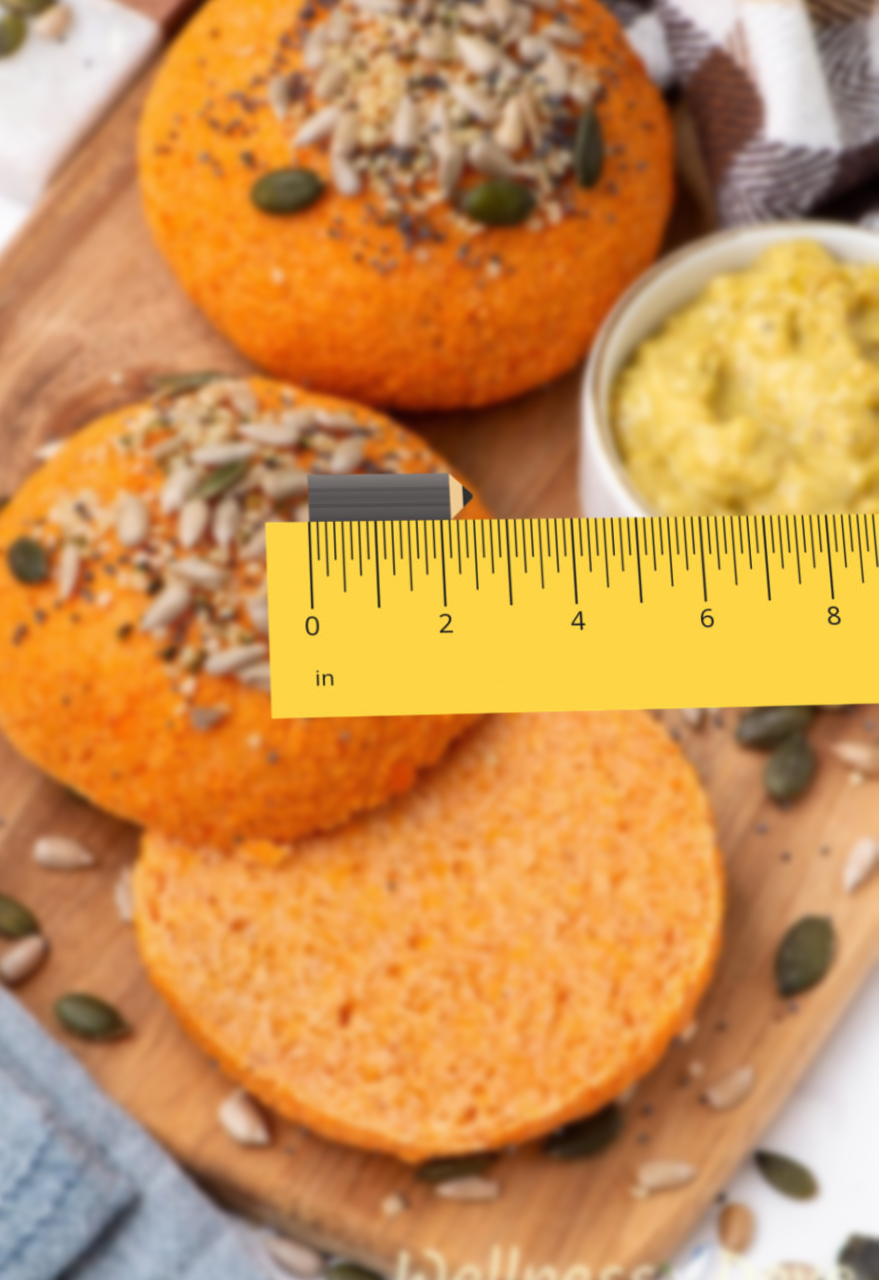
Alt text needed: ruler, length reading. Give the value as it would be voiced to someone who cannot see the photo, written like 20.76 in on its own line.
2.5 in
